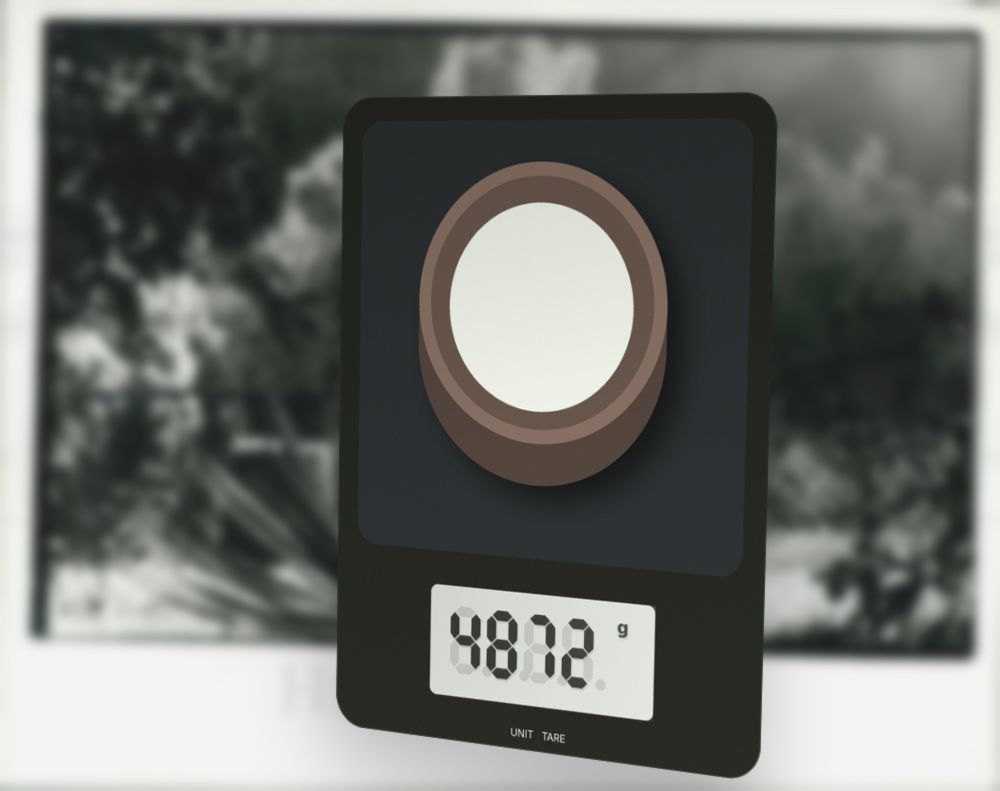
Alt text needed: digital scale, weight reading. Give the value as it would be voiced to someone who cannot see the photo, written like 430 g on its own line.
4872 g
